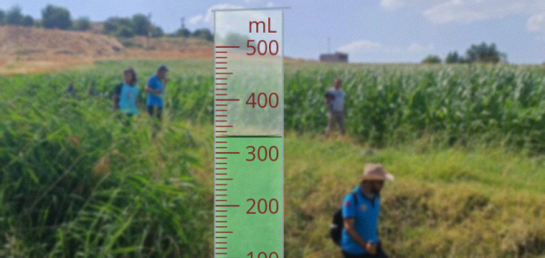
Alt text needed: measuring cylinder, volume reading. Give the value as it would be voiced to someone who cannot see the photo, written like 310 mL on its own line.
330 mL
